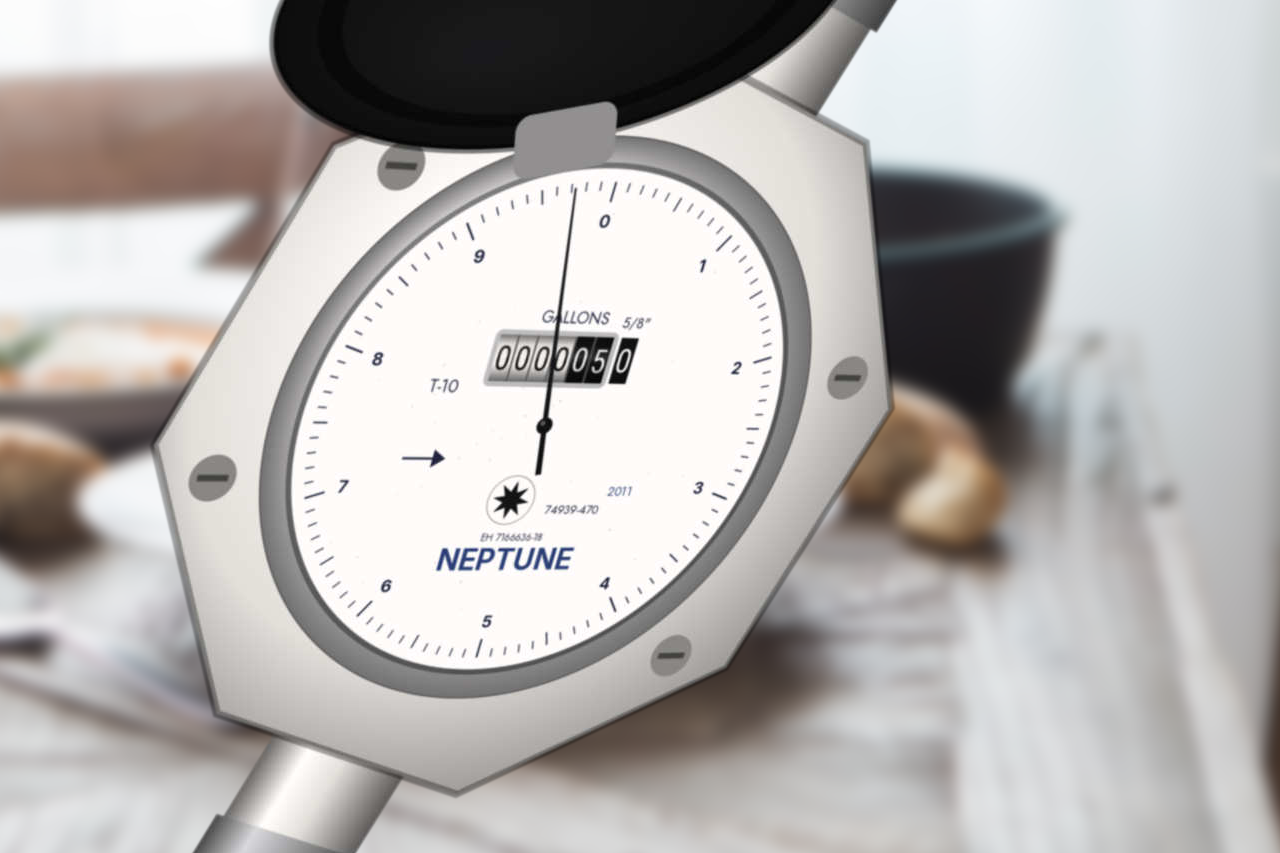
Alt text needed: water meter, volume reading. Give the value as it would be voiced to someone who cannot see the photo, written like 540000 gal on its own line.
49.7 gal
